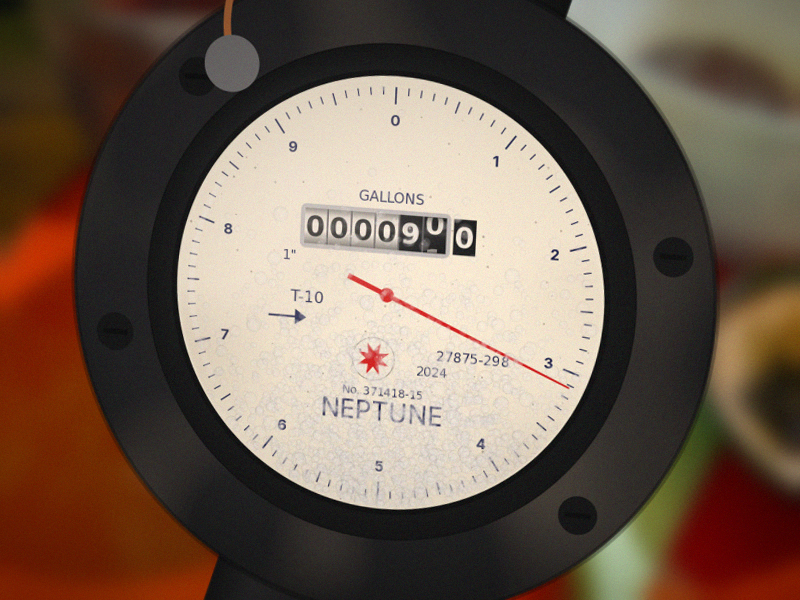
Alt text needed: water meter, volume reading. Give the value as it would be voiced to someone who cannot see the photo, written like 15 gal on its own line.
903.1 gal
